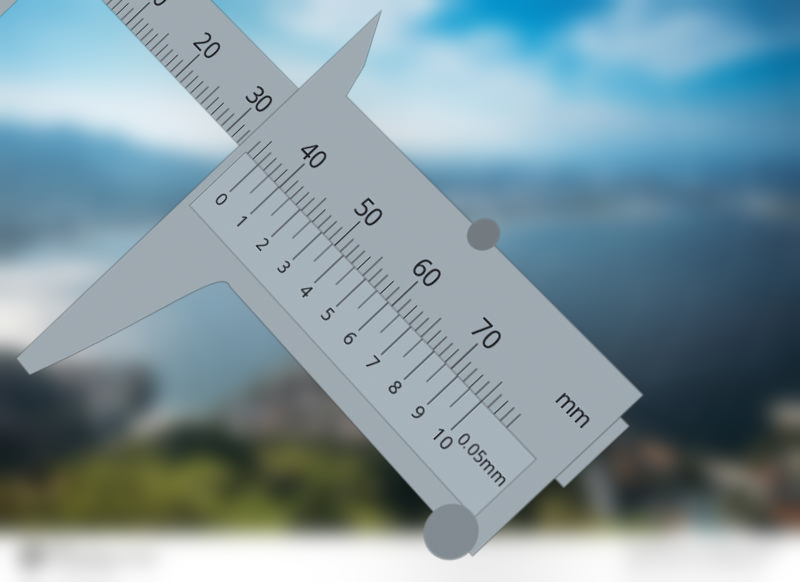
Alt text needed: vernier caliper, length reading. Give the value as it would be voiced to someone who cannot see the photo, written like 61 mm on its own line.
36.0 mm
